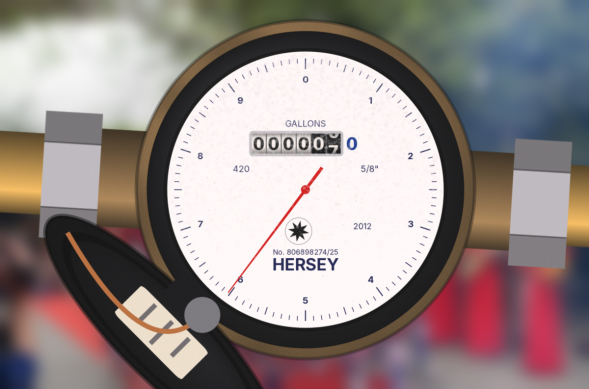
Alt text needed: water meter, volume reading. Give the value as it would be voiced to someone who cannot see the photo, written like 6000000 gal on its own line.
66.0 gal
